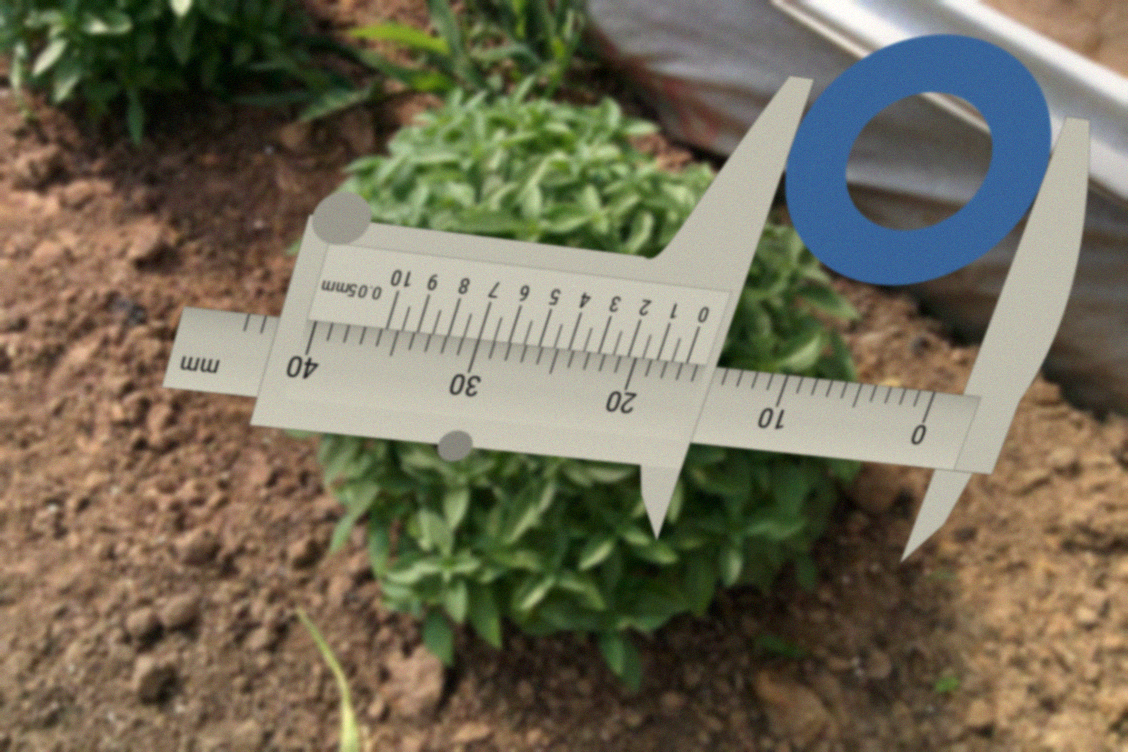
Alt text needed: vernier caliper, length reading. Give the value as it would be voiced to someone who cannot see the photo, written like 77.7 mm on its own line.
16.7 mm
